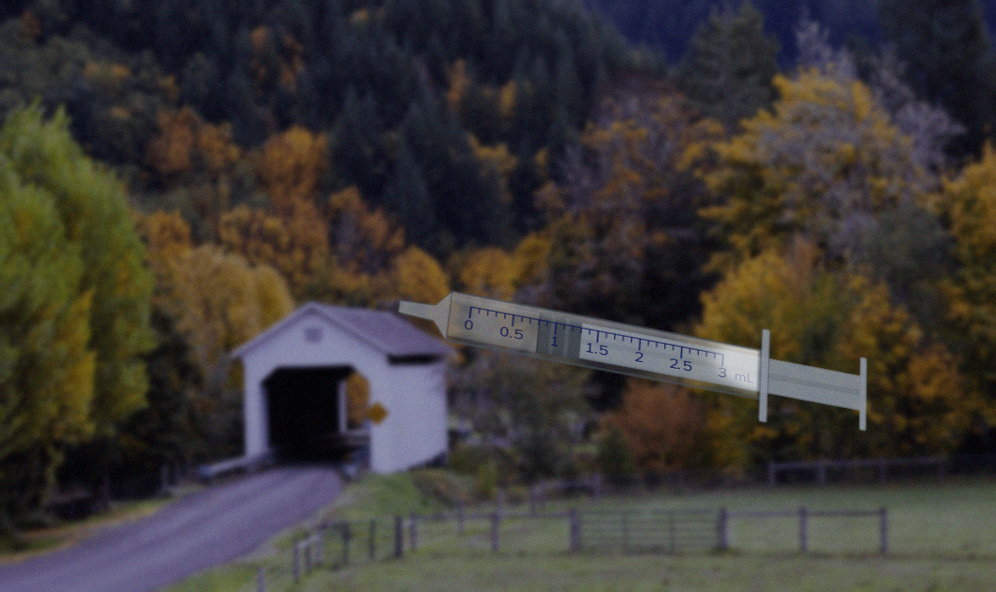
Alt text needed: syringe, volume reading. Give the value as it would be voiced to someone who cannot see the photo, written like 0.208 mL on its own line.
0.8 mL
